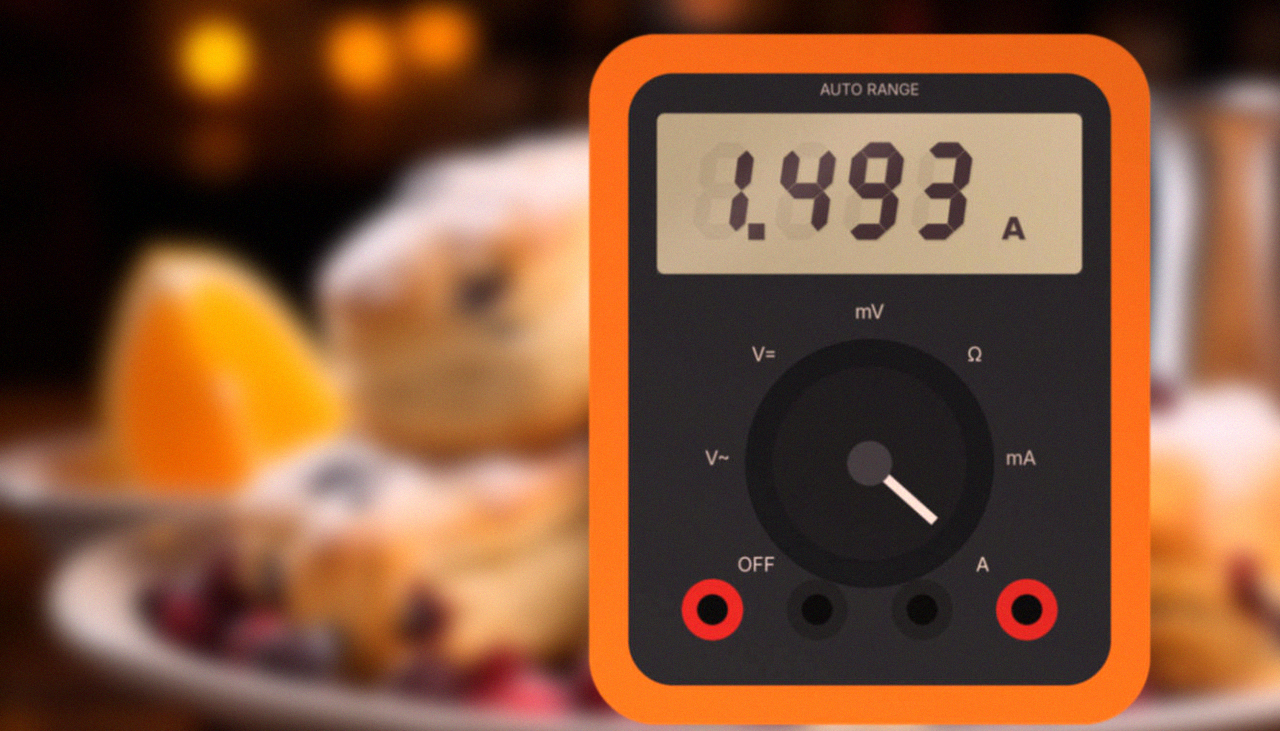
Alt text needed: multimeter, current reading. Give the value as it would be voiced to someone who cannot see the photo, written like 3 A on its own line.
1.493 A
